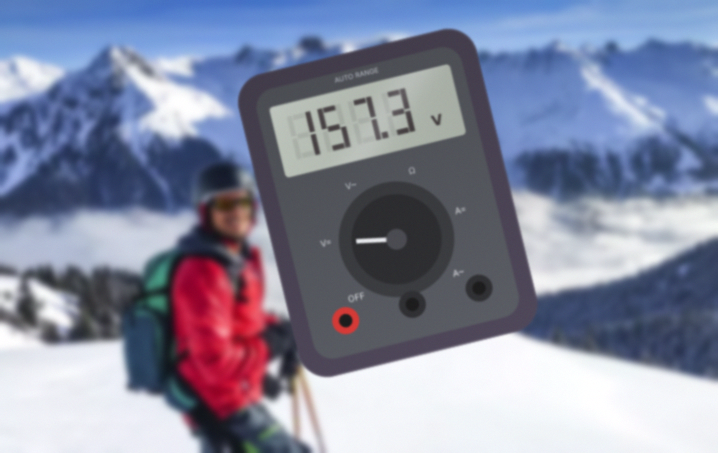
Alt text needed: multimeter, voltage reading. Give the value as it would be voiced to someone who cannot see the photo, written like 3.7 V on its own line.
157.3 V
